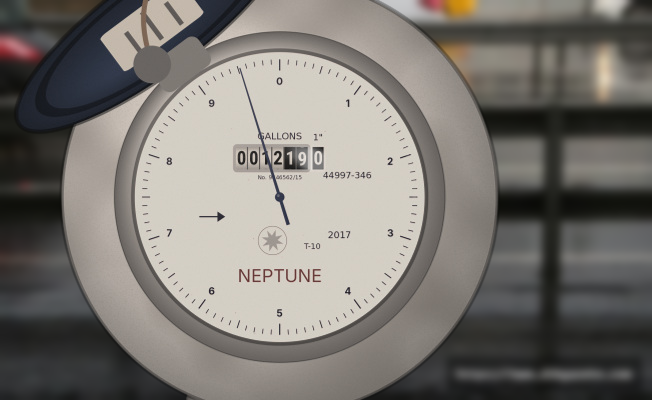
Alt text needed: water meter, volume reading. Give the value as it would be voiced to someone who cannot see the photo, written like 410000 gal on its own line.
12189.5 gal
